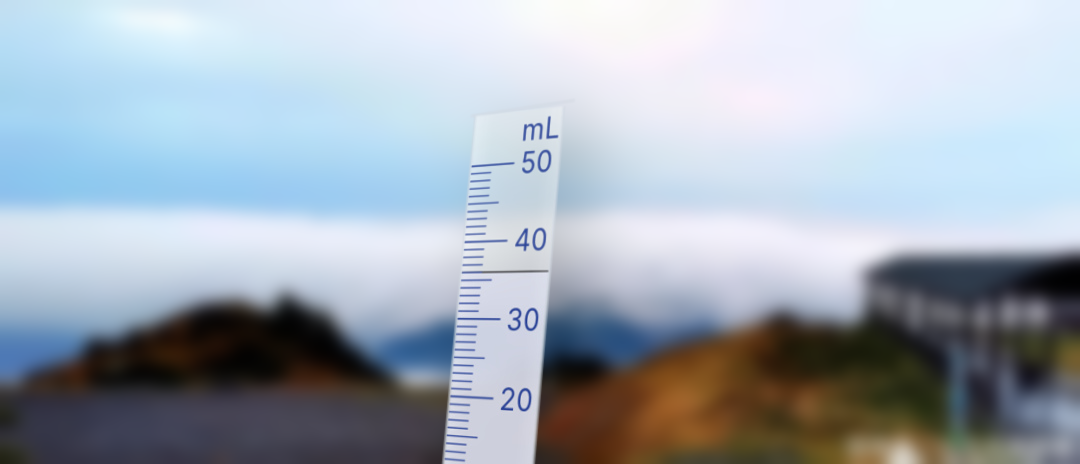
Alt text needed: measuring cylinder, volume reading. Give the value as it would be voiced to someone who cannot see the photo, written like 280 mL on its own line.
36 mL
